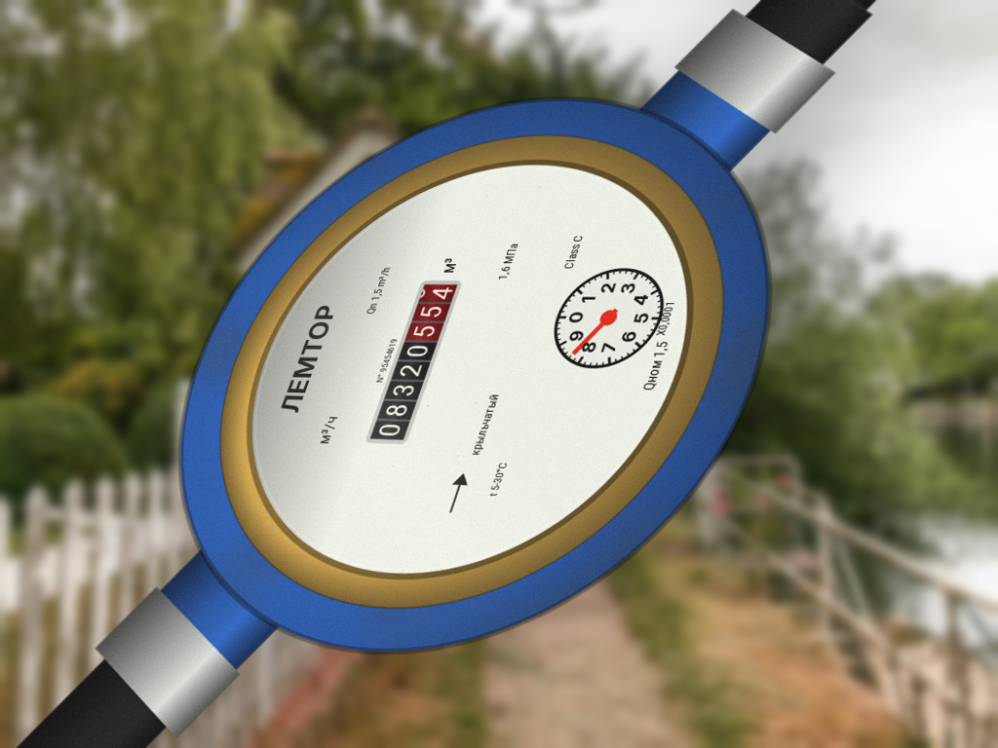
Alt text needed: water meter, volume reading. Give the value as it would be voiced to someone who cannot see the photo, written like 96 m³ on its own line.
8320.5538 m³
